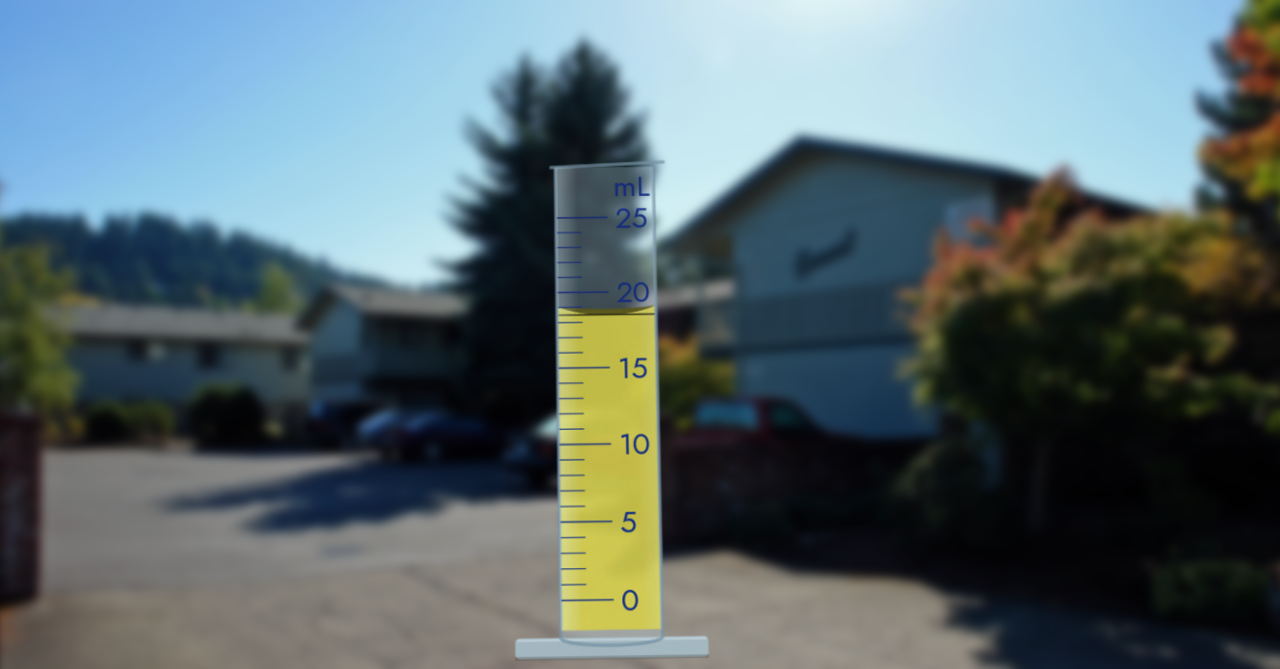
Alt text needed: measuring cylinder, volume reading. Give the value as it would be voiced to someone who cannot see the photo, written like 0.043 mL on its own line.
18.5 mL
